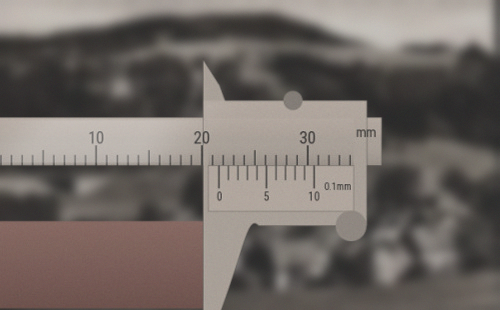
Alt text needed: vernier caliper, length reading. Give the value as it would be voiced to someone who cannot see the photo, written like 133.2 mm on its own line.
21.6 mm
